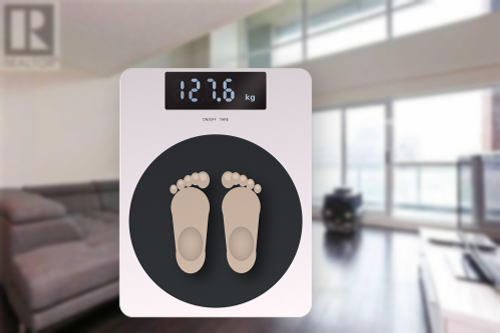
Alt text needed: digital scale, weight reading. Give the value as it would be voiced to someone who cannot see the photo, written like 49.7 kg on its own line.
127.6 kg
